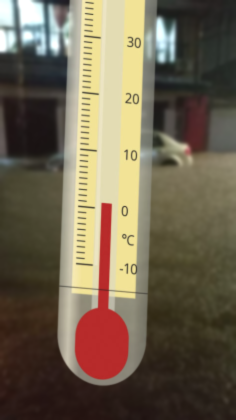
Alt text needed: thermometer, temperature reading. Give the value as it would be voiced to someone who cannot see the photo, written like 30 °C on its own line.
1 °C
